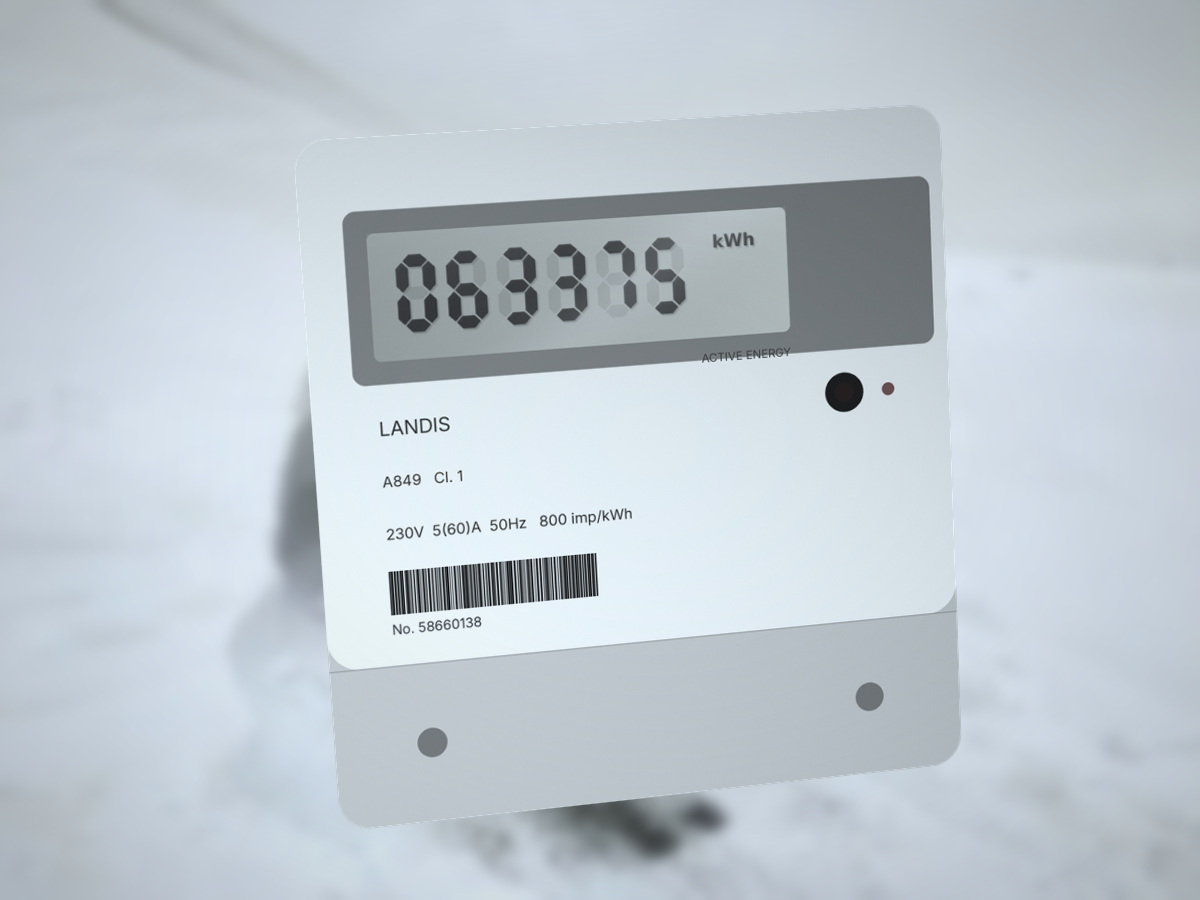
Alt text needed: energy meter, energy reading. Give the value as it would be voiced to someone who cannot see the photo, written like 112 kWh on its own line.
63375 kWh
